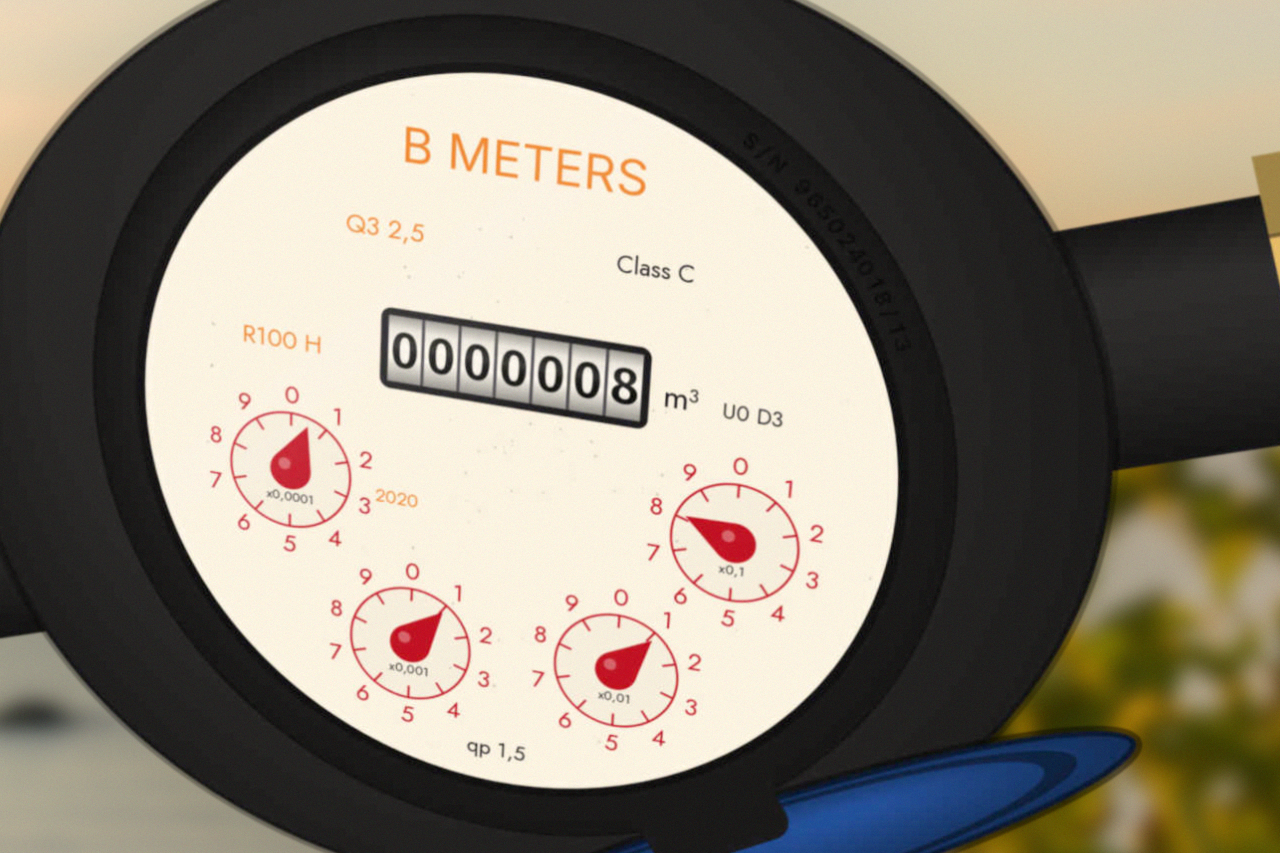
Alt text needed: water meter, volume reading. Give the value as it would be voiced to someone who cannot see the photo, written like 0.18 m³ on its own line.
8.8110 m³
